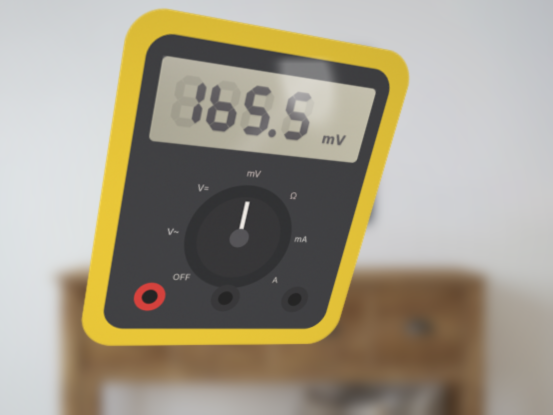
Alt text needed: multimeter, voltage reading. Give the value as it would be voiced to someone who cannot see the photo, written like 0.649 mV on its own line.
165.5 mV
